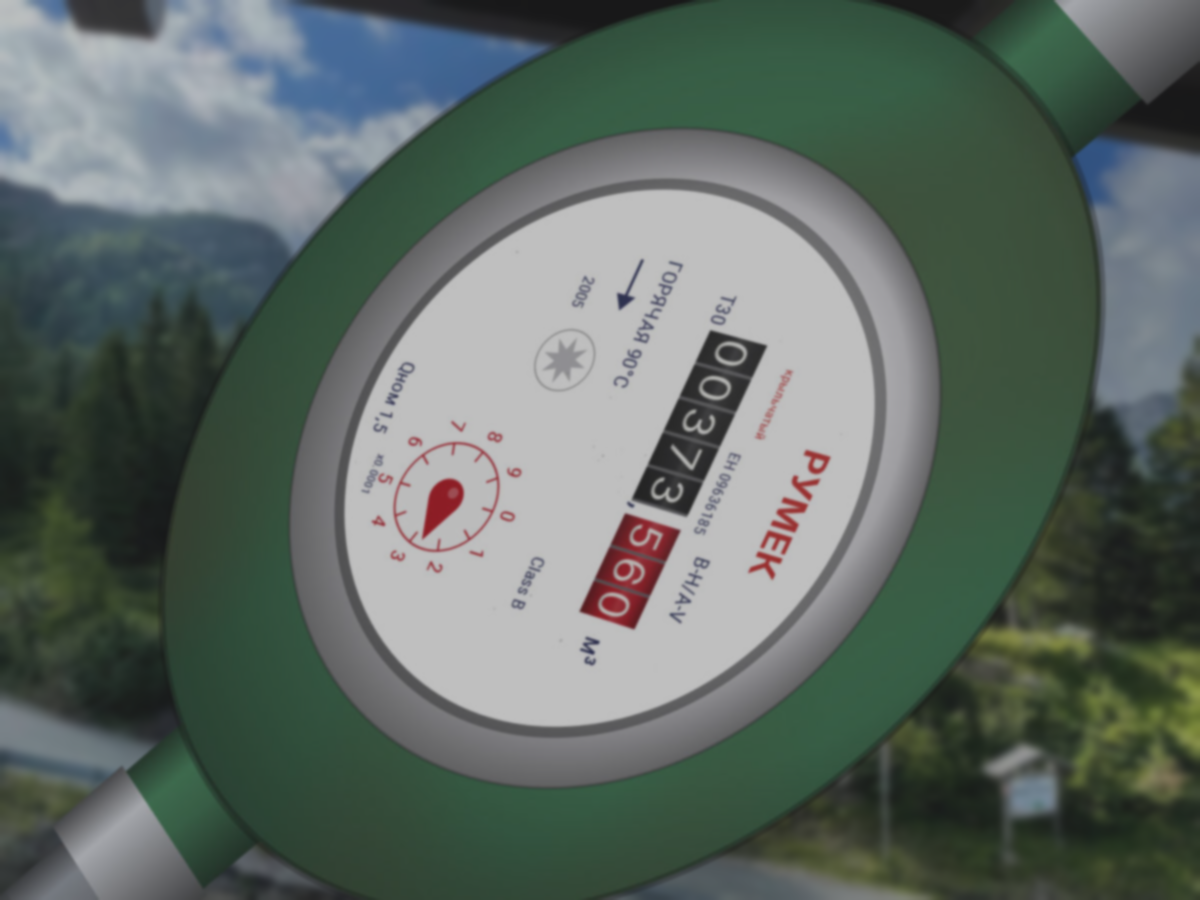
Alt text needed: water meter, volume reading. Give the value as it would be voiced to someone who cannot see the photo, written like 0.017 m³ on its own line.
373.5602 m³
